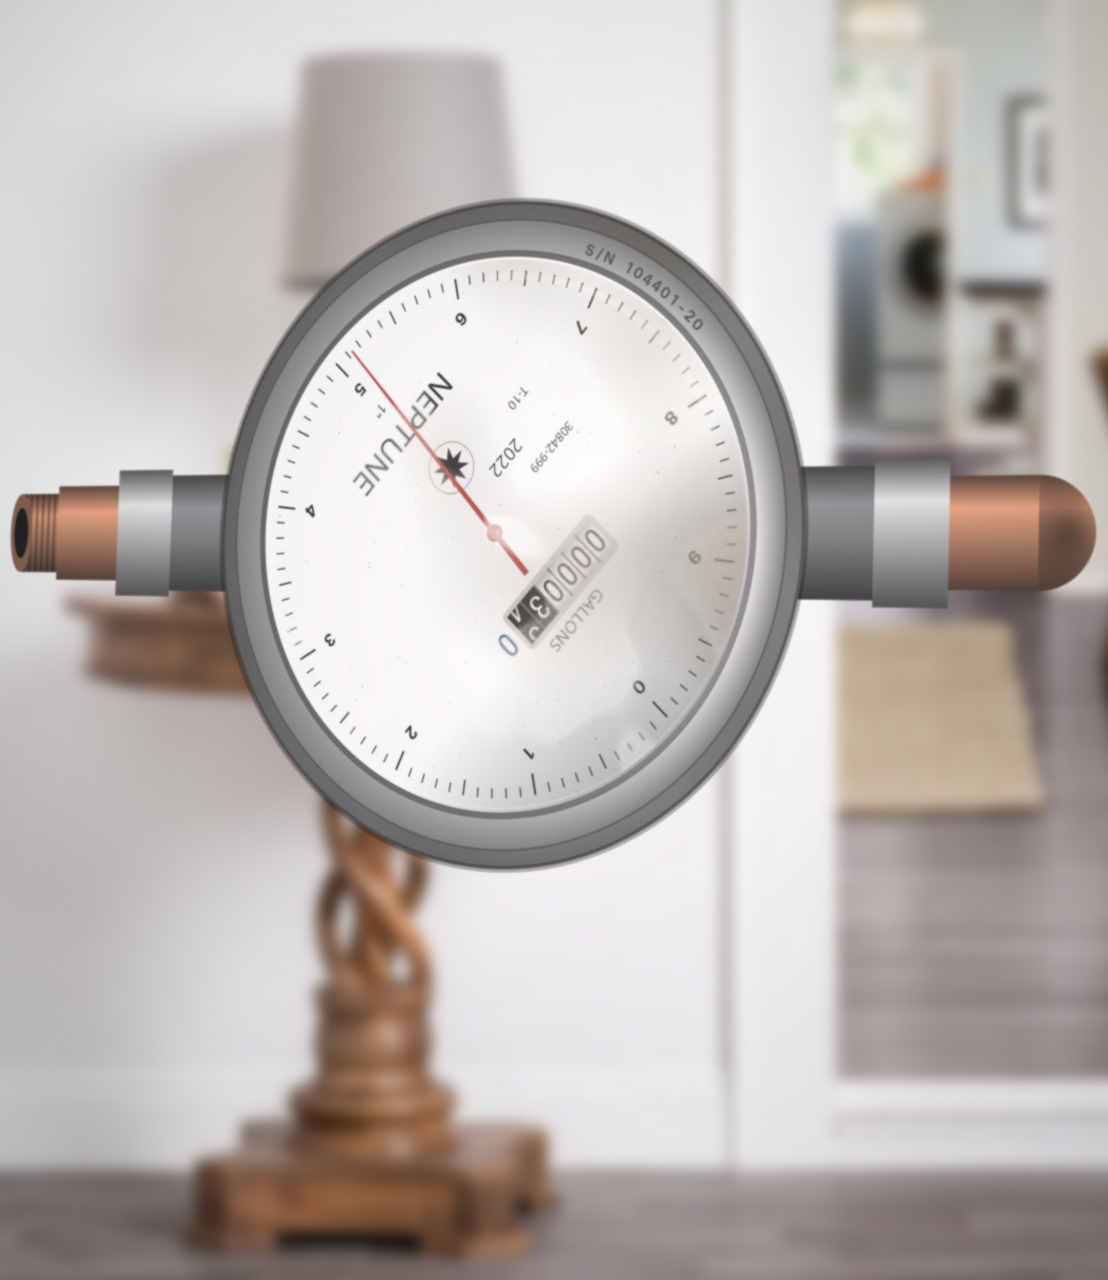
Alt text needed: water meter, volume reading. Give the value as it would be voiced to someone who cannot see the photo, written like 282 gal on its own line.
335.1 gal
